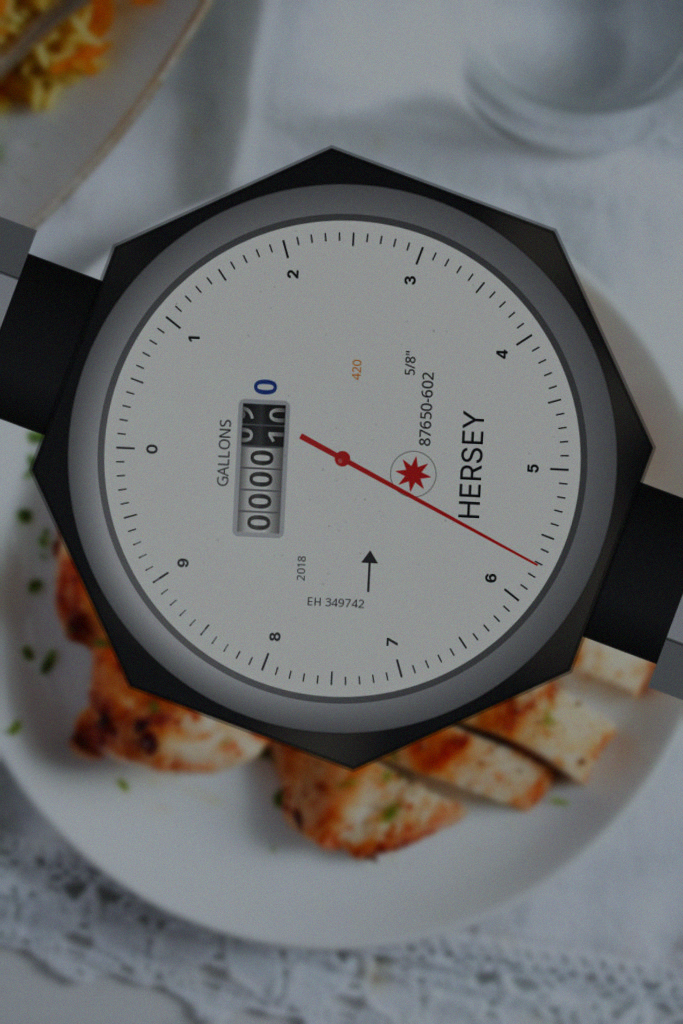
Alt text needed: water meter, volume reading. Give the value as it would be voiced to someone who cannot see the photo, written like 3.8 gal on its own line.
95.7 gal
